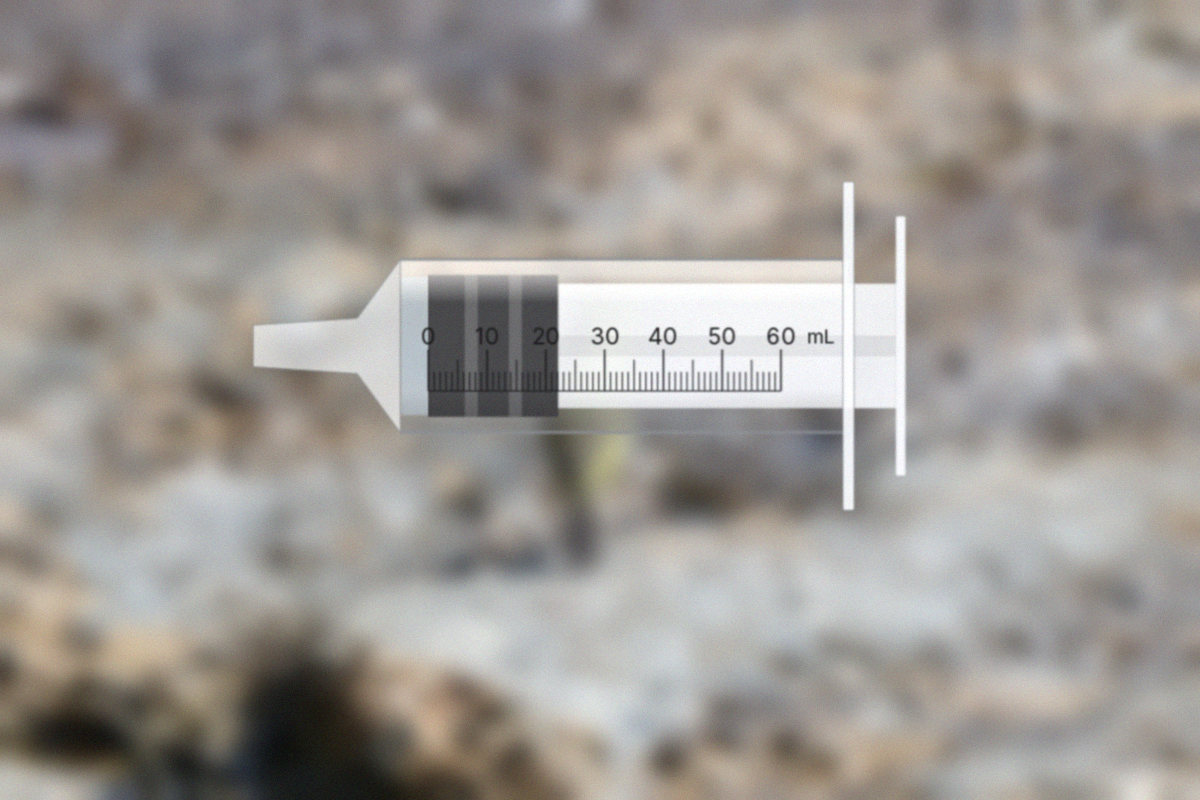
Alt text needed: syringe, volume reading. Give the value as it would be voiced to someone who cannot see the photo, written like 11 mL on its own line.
0 mL
